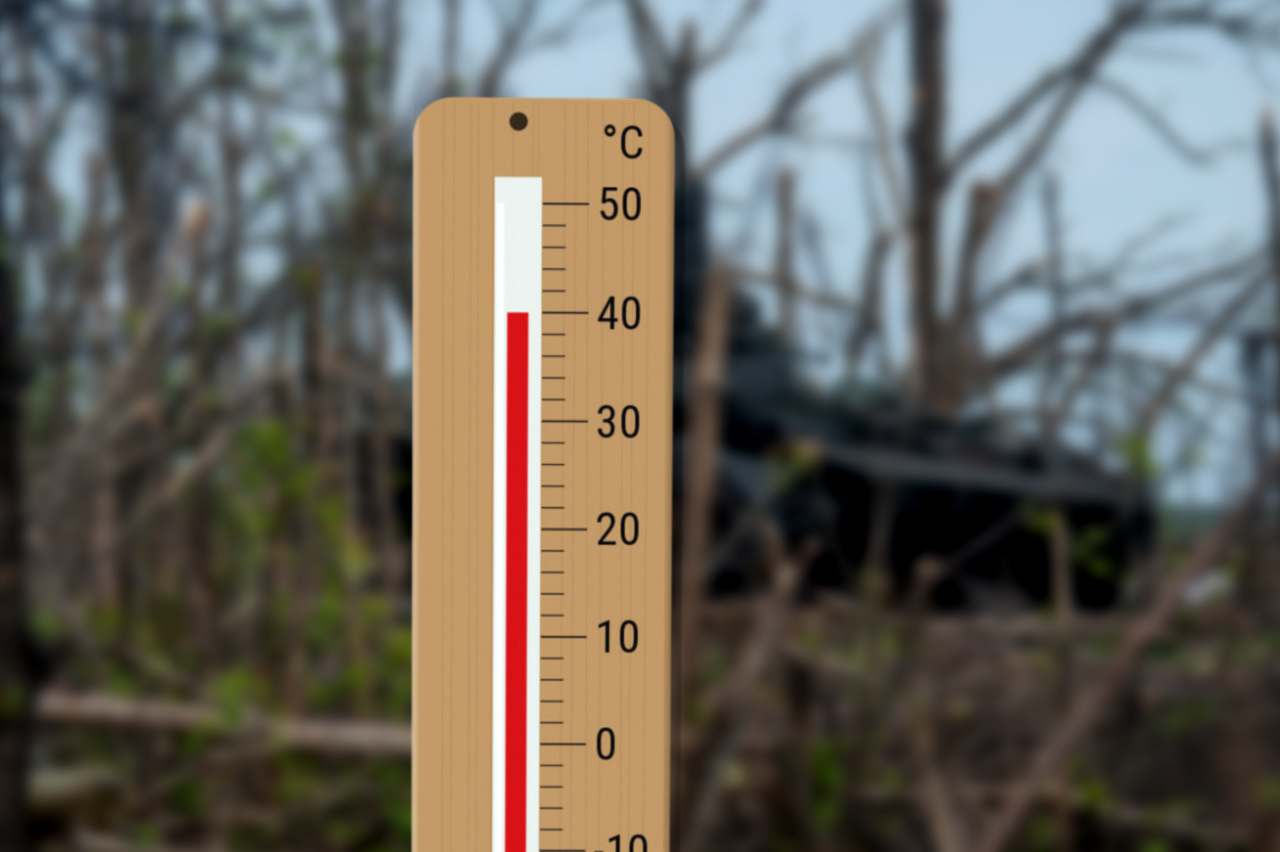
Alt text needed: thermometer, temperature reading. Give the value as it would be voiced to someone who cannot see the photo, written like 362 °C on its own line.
40 °C
